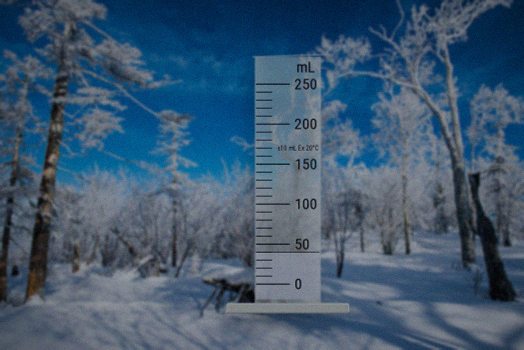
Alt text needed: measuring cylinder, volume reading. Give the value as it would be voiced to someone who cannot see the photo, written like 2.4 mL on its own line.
40 mL
